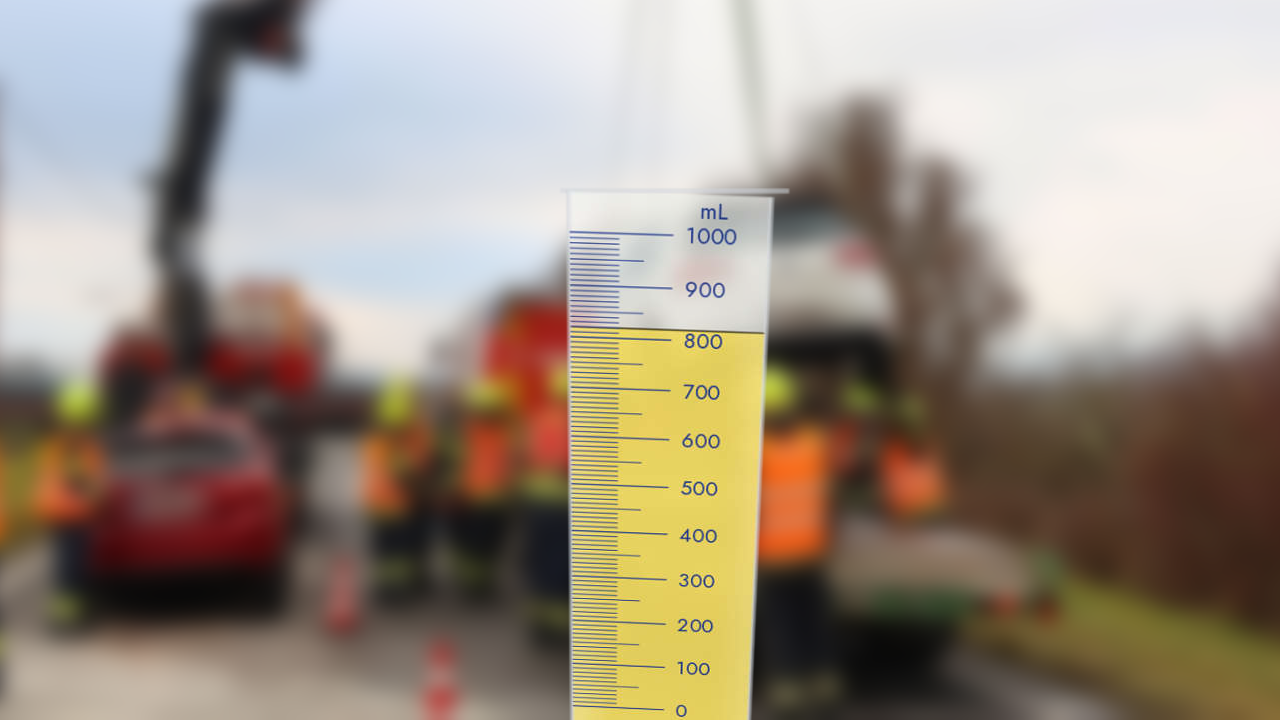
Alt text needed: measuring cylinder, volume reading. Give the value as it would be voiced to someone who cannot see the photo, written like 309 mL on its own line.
820 mL
